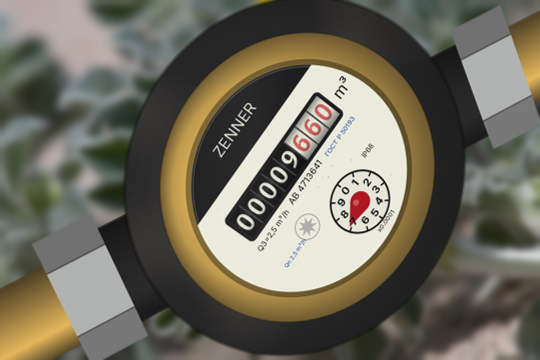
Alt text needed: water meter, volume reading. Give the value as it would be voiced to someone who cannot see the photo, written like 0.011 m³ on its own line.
9.6607 m³
